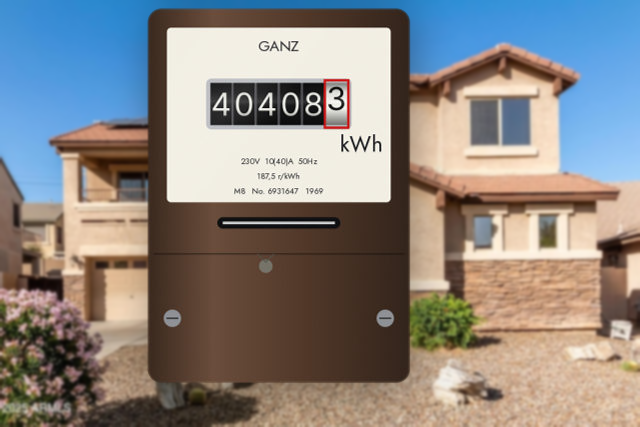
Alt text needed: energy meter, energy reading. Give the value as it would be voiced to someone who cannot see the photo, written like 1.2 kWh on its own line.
40408.3 kWh
